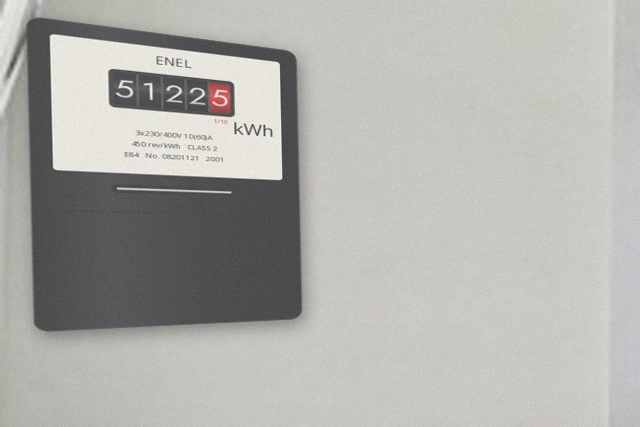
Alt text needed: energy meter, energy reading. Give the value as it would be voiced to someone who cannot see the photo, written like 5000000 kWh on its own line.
5122.5 kWh
